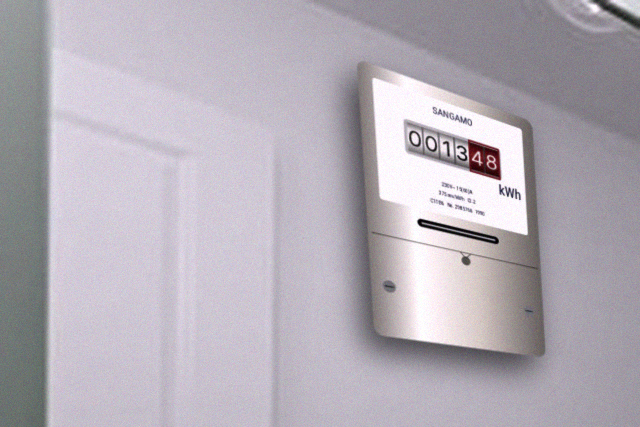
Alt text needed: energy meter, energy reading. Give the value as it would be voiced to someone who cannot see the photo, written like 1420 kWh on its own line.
13.48 kWh
